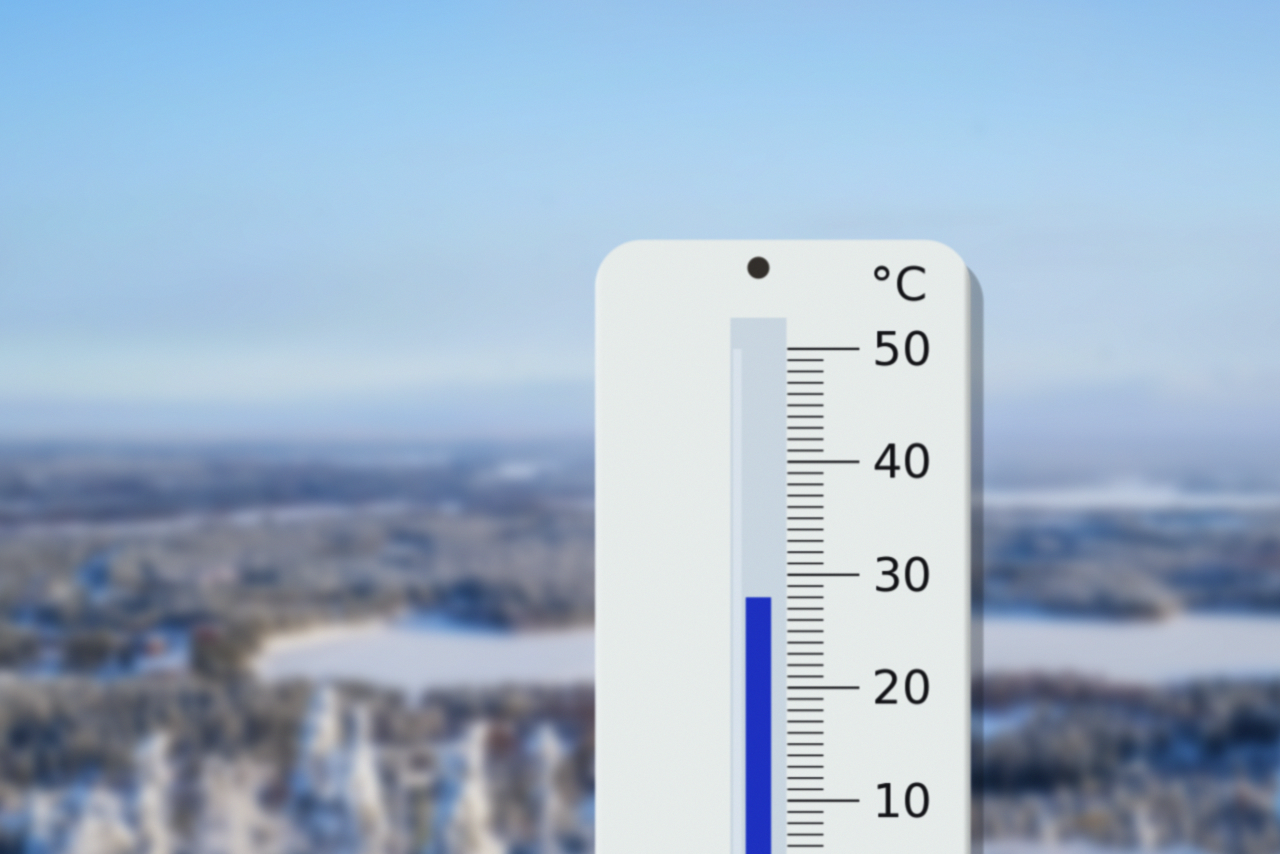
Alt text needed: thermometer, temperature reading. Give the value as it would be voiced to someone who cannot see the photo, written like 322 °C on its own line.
28 °C
